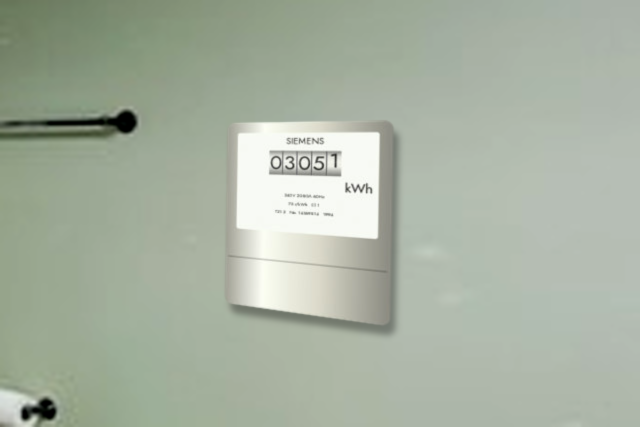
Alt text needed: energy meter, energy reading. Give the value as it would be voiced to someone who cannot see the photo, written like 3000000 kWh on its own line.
3051 kWh
